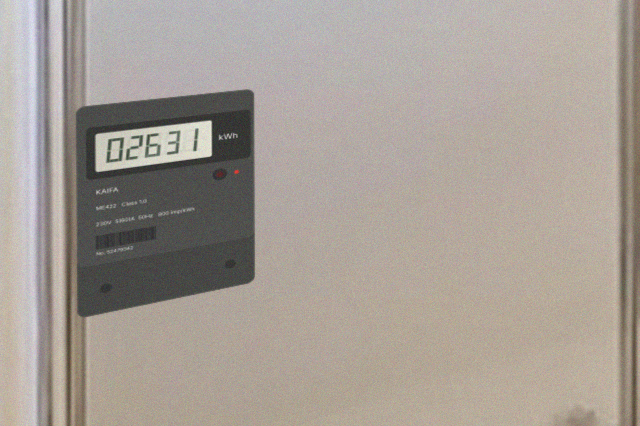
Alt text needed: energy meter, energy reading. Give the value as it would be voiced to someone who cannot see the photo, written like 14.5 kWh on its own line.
2631 kWh
